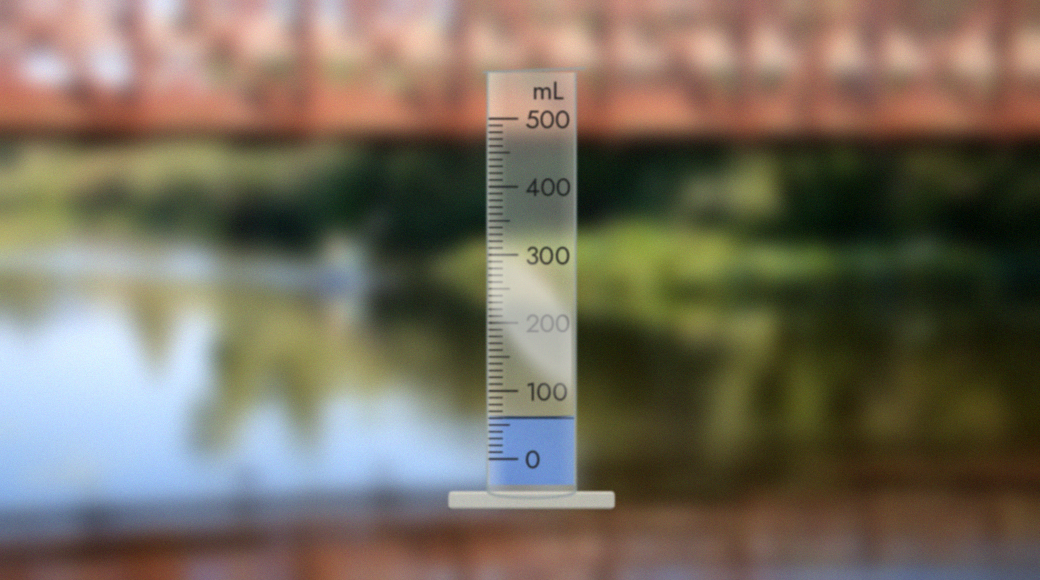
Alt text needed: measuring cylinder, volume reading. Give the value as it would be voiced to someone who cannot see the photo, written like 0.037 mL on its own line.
60 mL
